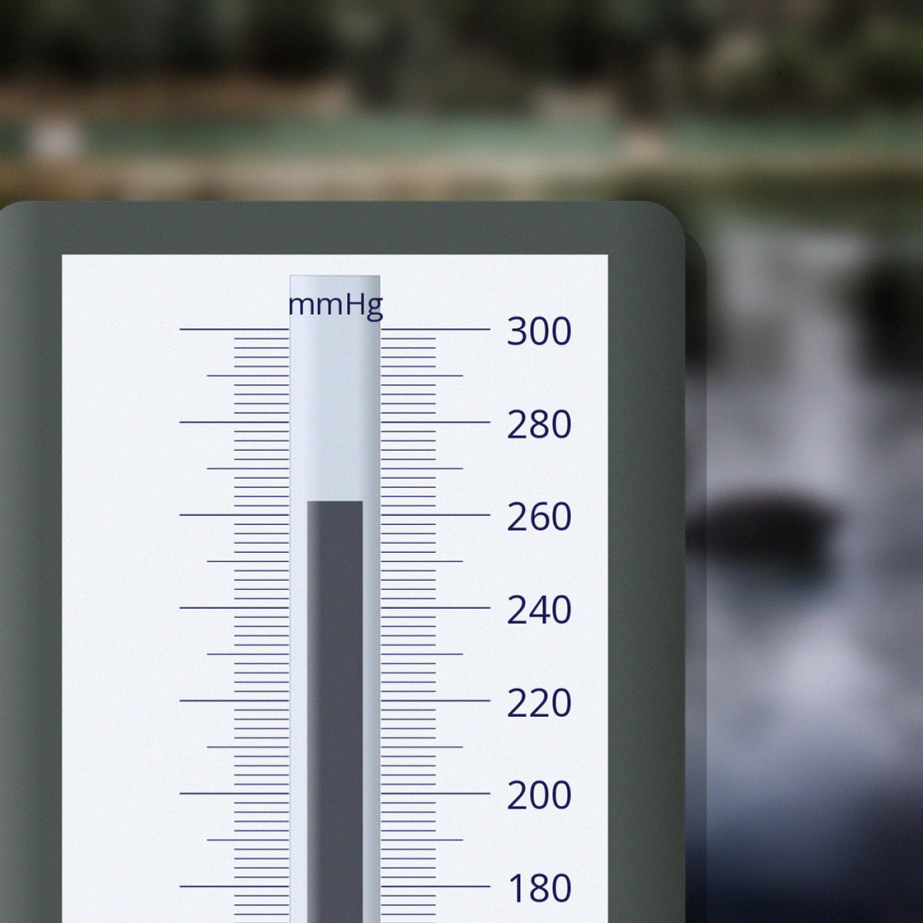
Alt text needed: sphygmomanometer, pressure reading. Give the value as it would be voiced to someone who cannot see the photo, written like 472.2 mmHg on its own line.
263 mmHg
